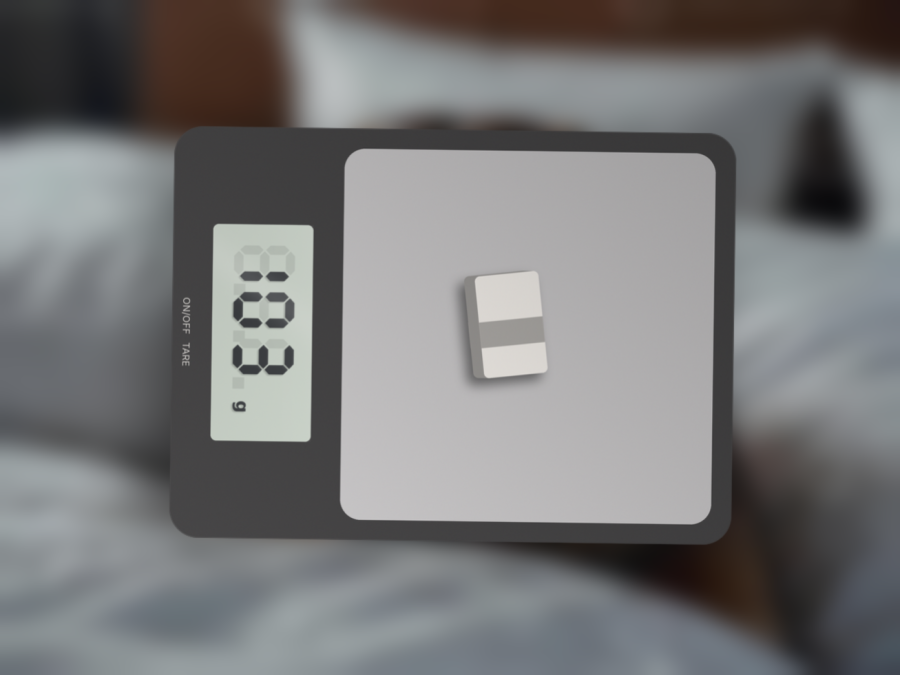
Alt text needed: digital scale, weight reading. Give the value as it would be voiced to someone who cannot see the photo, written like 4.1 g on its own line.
103 g
